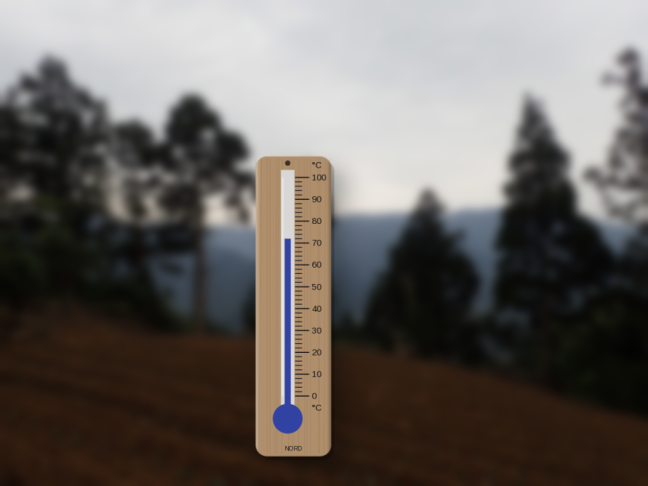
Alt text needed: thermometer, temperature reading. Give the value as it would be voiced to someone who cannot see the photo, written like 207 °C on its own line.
72 °C
